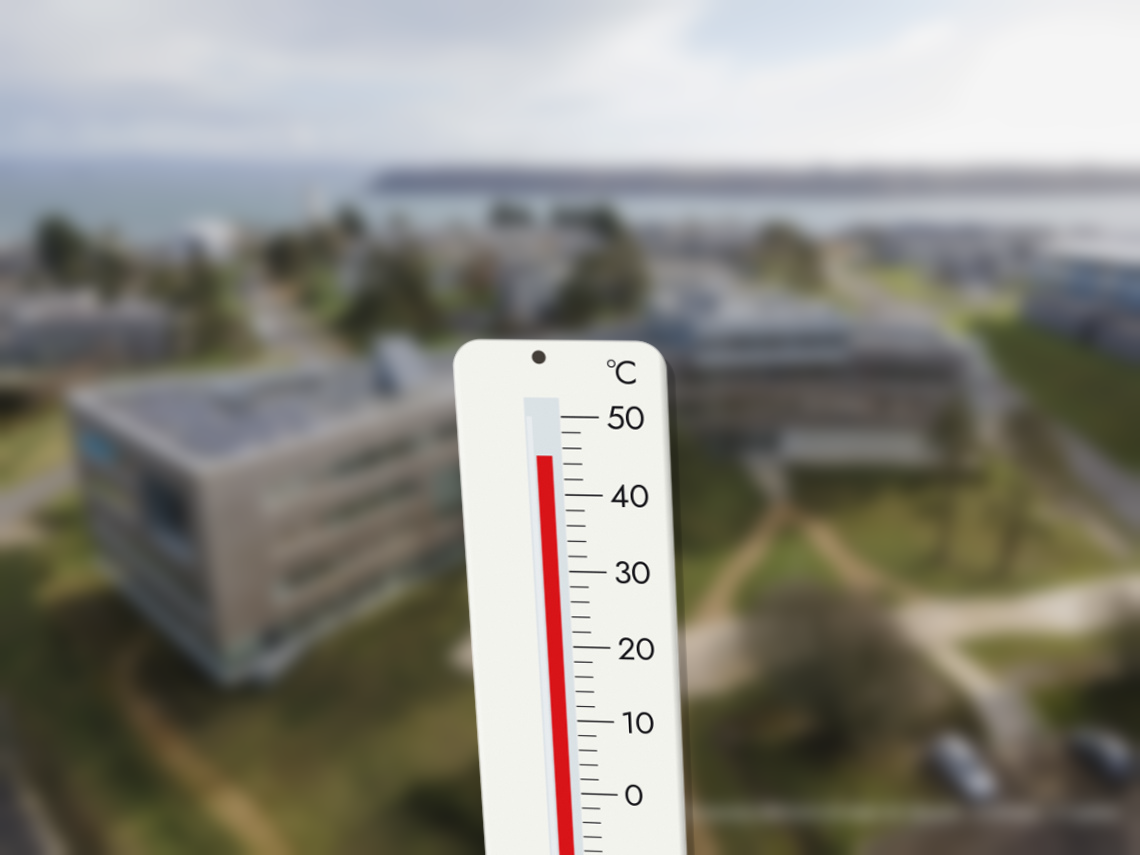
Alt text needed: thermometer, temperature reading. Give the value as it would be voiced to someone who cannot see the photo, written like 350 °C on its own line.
45 °C
